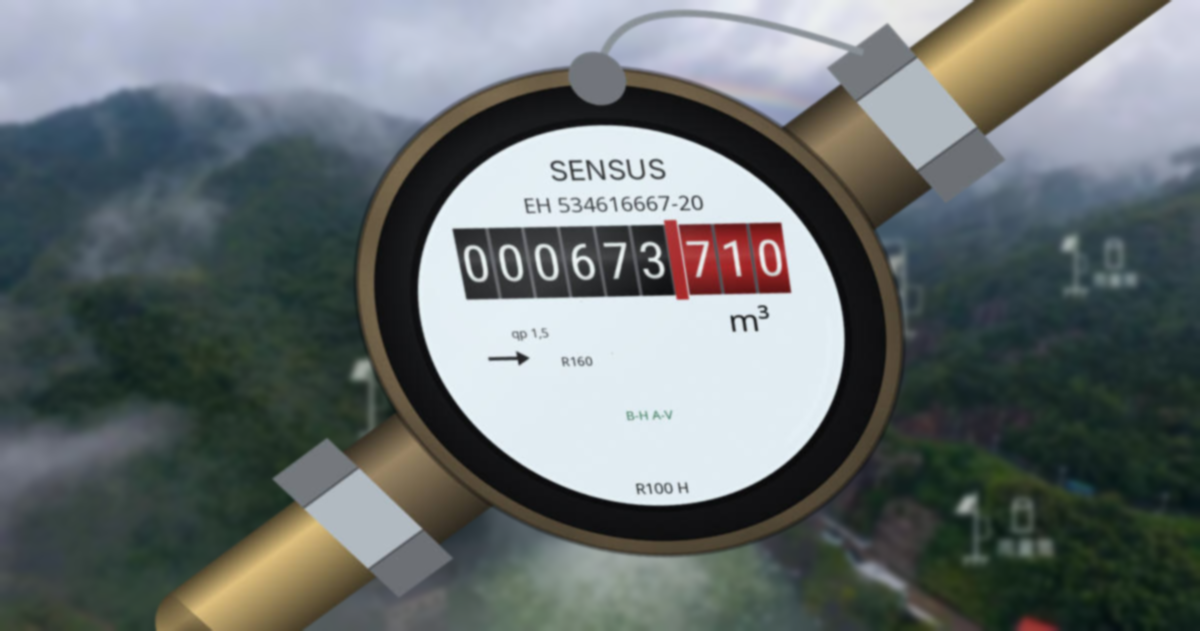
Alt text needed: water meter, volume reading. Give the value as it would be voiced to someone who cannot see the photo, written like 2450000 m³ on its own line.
673.710 m³
